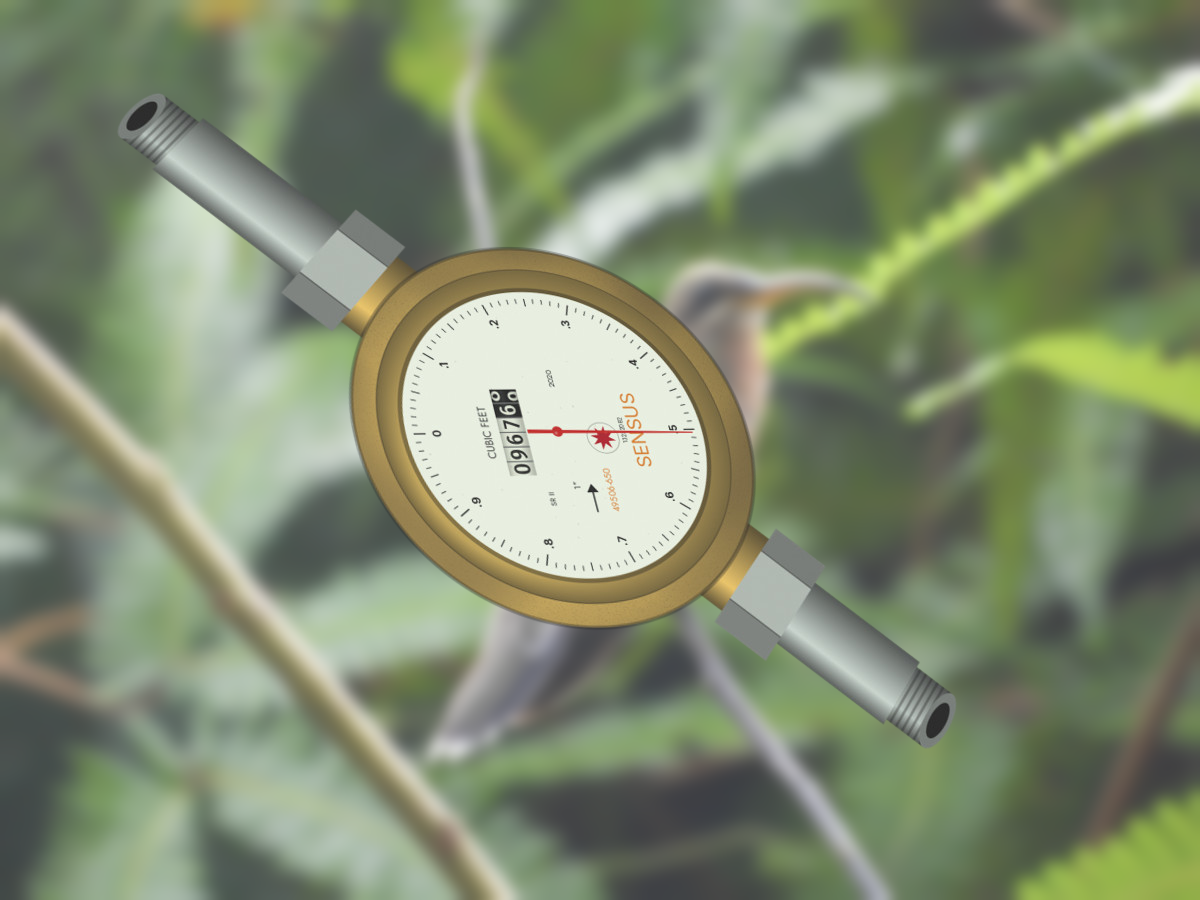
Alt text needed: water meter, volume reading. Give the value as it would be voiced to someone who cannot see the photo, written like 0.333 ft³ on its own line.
96768.50 ft³
